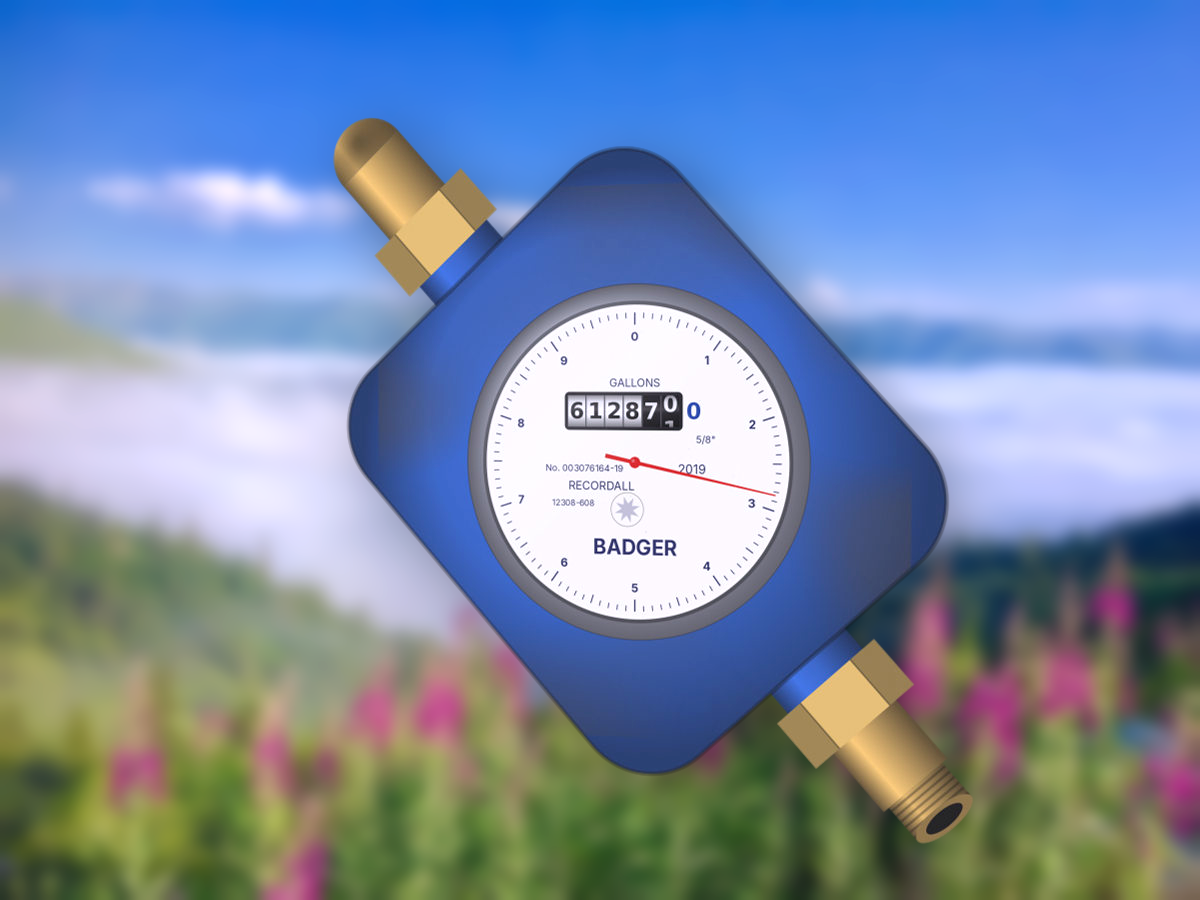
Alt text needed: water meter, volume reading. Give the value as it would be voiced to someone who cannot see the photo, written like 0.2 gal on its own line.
6128702.8 gal
